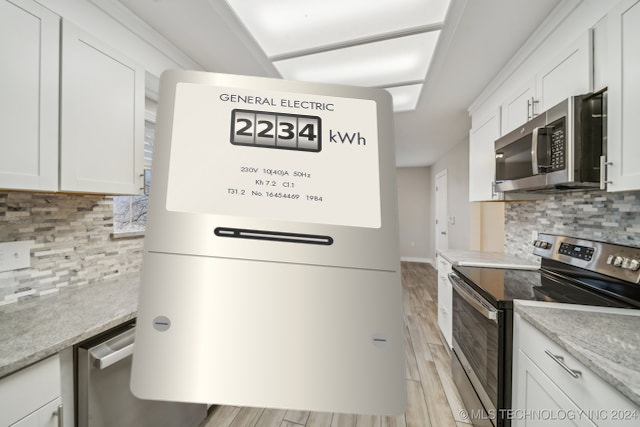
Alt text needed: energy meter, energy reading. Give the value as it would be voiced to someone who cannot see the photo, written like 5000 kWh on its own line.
2234 kWh
